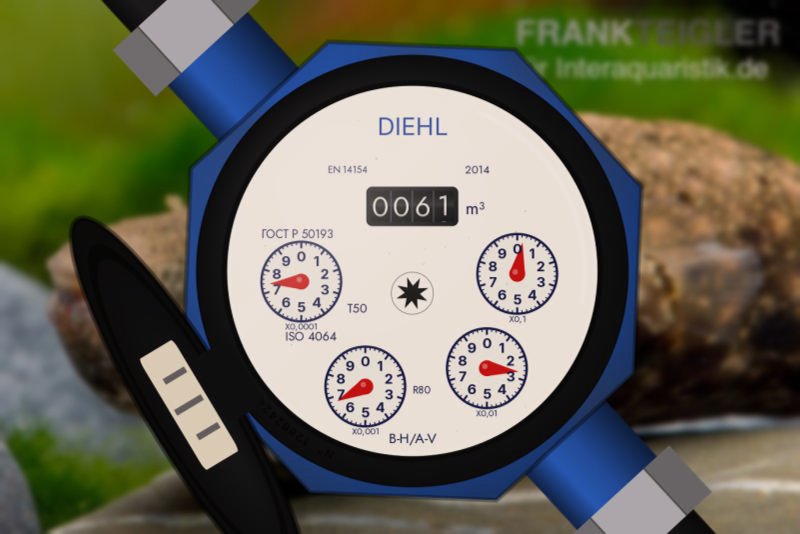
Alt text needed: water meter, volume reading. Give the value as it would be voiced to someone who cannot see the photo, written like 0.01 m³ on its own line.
61.0267 m³
